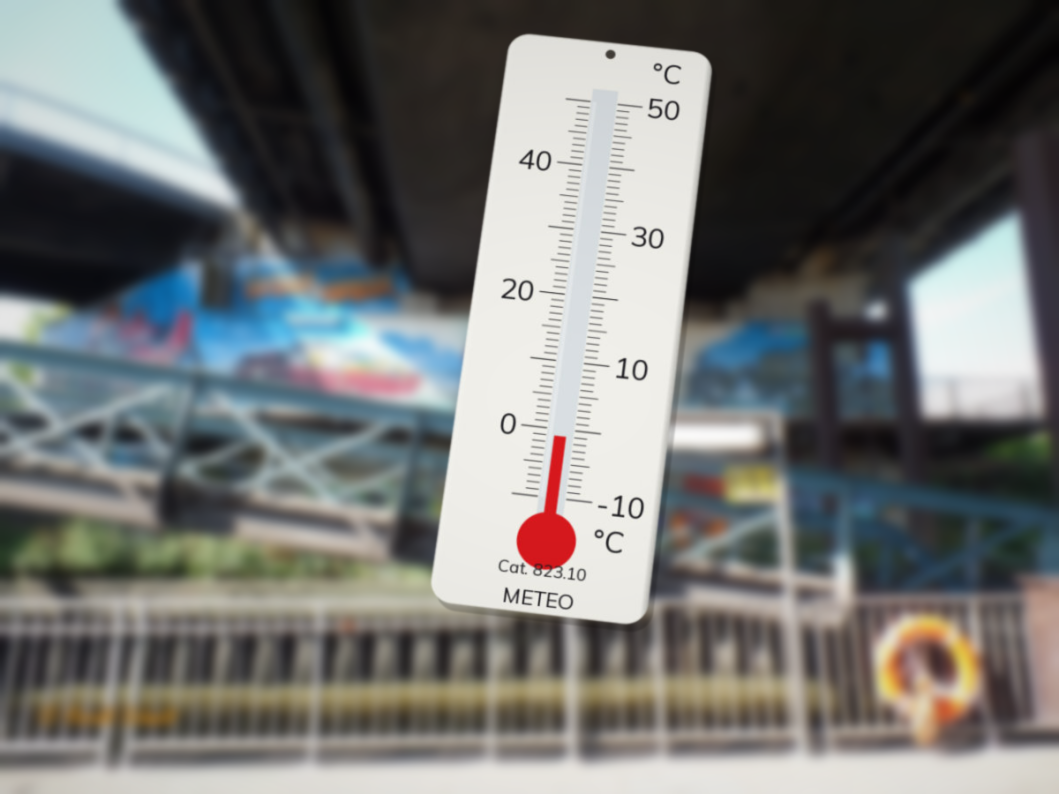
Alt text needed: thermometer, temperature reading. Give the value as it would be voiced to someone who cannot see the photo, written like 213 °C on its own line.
-1 °C
